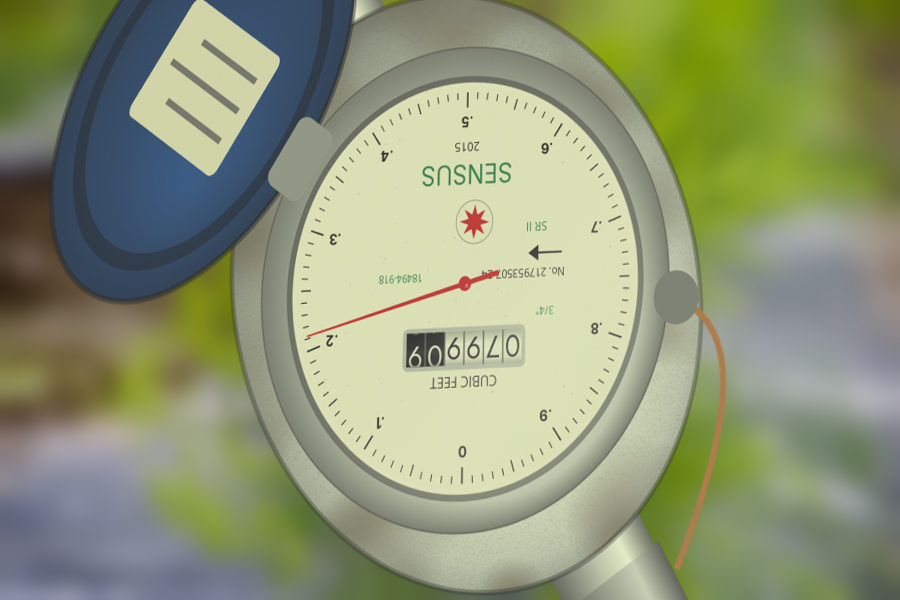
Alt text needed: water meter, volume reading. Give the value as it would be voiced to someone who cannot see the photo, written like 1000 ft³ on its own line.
79909.21 ft³
